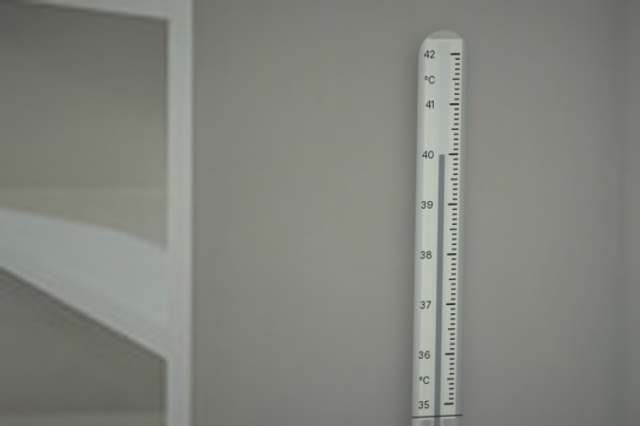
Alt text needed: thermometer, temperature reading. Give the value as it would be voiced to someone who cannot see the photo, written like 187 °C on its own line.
40 °C
